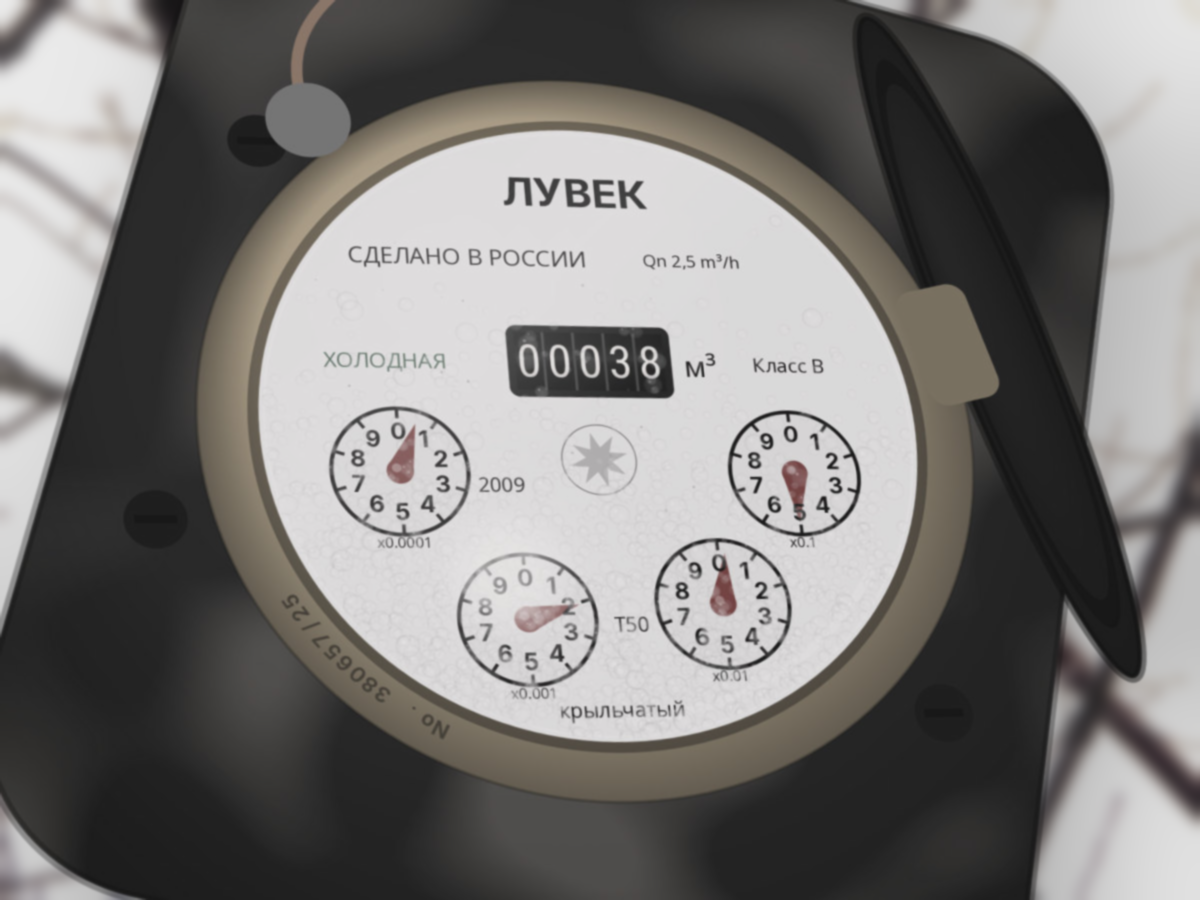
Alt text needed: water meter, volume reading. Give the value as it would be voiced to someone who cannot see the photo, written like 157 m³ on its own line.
38.5020 m³
